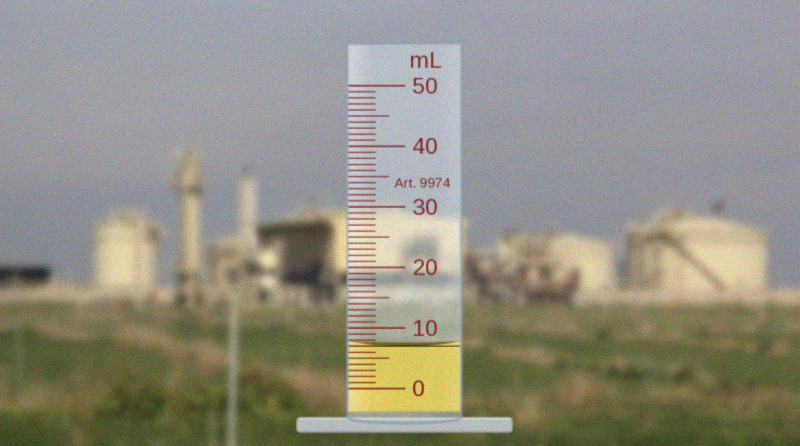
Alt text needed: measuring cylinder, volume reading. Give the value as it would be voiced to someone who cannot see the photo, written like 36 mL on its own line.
7 mL
